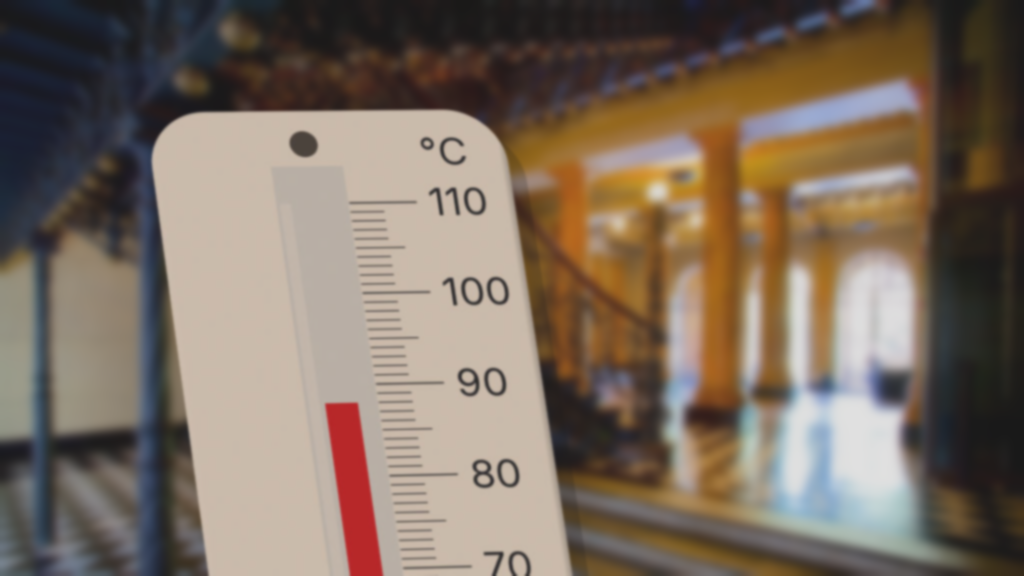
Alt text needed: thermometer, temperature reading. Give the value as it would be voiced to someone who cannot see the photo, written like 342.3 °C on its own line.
88 °C
